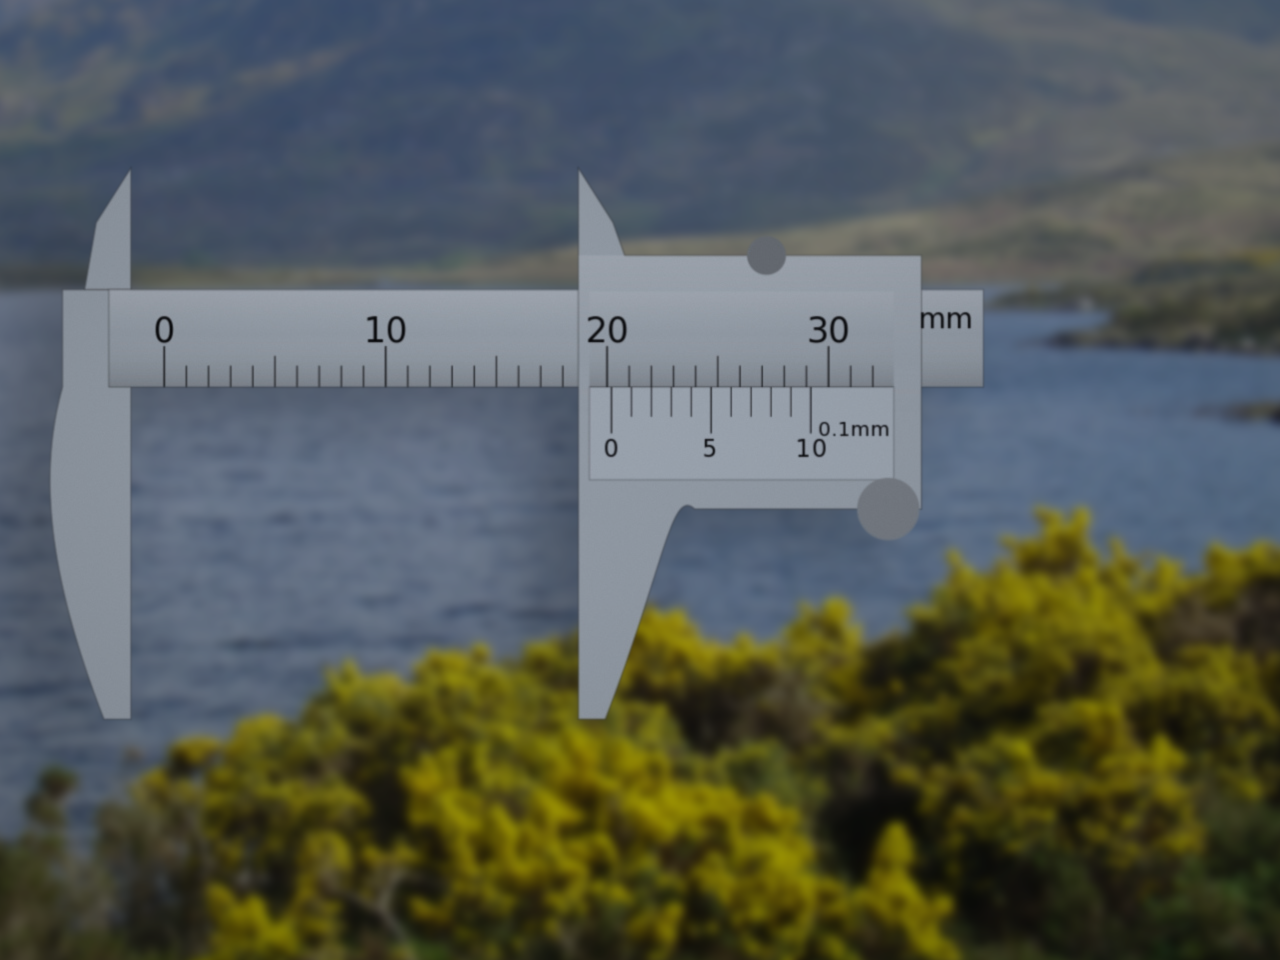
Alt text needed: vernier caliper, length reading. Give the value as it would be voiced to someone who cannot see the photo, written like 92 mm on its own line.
20.2 mm
